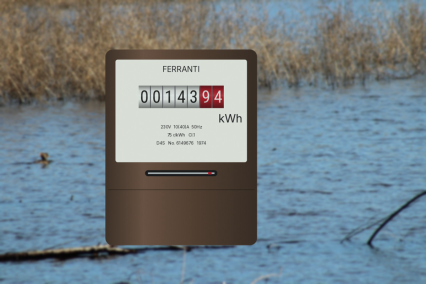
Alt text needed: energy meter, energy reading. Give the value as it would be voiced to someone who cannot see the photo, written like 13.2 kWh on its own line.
143.94 kWh
